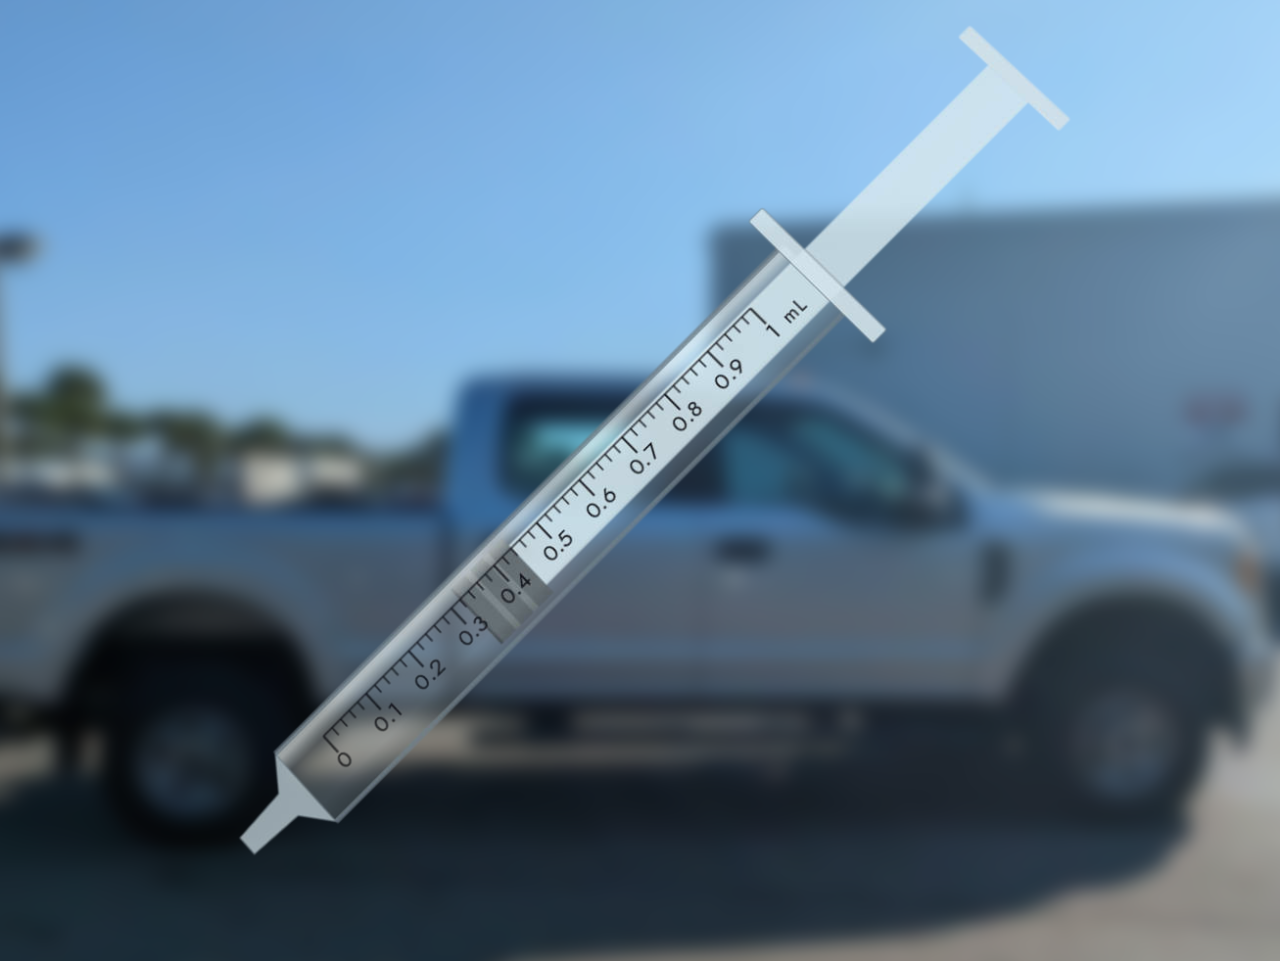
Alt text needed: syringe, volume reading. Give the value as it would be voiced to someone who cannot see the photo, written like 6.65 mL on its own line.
0.32 mL
